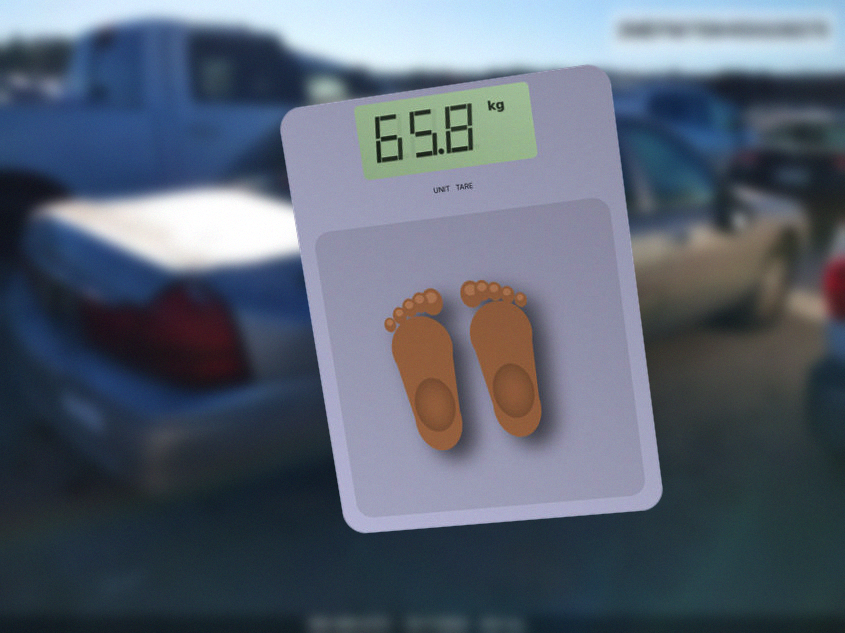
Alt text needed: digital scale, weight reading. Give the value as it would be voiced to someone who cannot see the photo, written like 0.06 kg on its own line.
65.8 kg
